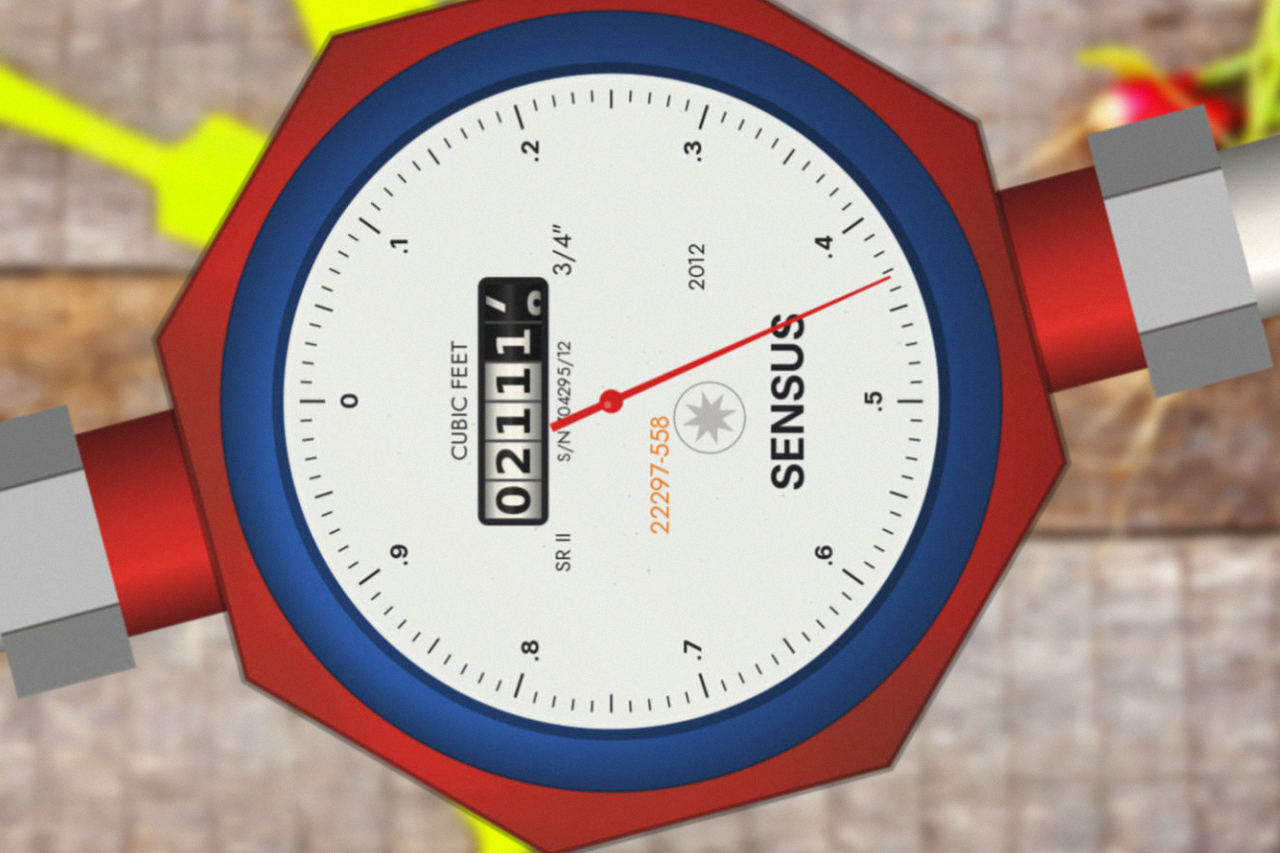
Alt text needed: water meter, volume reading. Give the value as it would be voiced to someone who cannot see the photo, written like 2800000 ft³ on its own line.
21117.43 ft³
